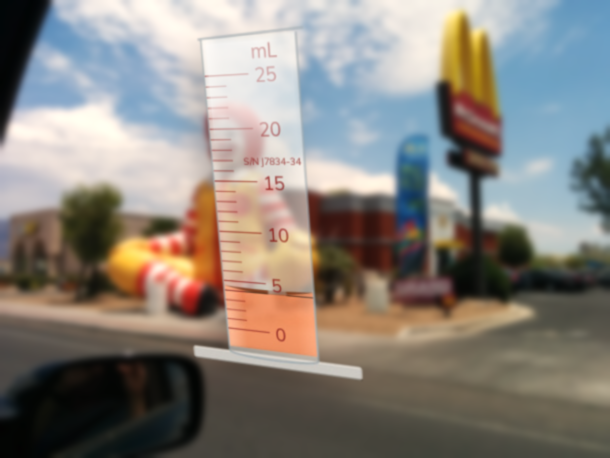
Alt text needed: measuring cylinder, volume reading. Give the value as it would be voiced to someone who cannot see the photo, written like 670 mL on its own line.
4 mL
